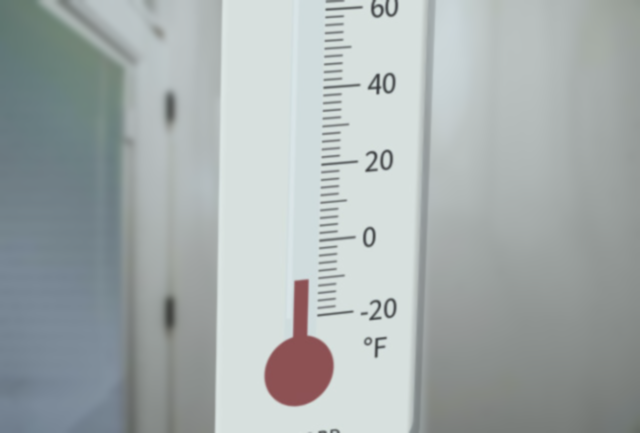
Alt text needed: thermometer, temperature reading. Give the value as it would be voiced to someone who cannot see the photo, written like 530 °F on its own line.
-10 °F
